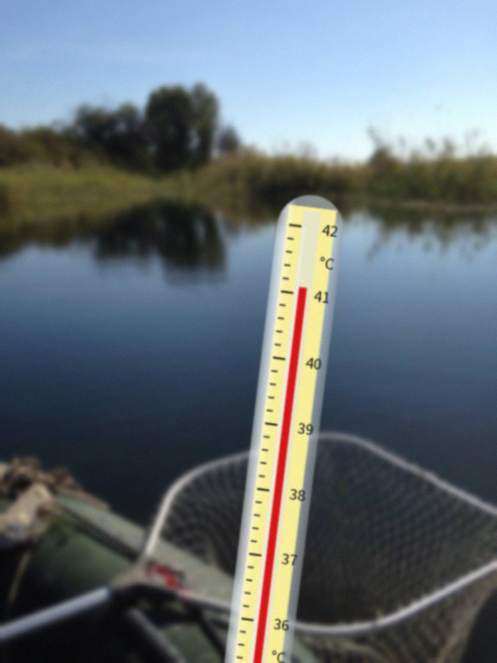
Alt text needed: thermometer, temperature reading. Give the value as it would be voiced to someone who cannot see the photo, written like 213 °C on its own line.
41.1 °C
